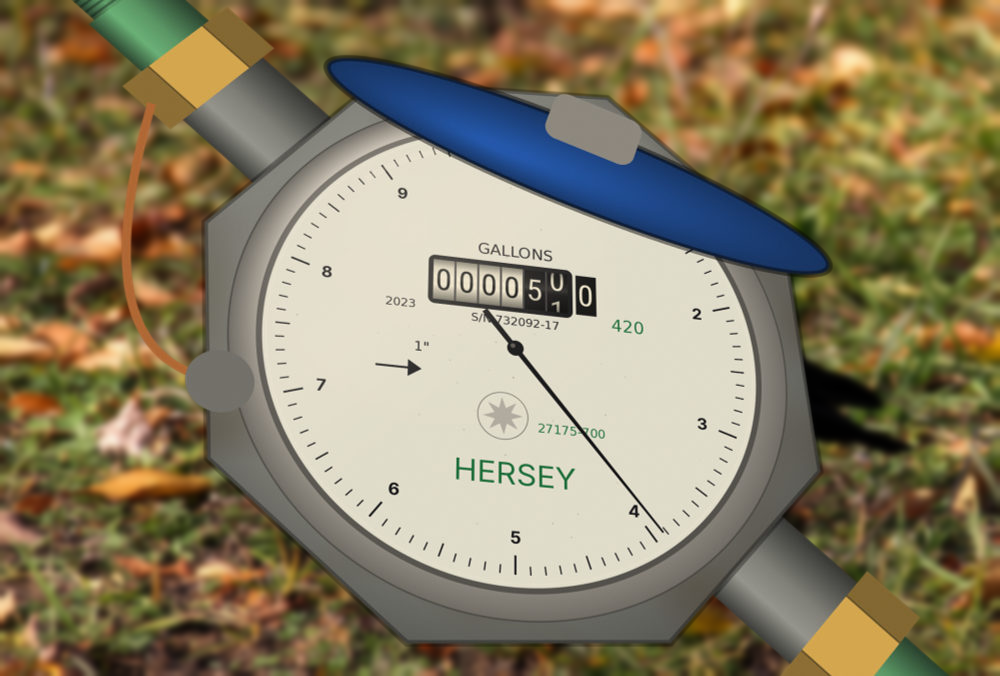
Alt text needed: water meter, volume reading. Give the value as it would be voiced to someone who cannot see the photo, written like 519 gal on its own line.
503.9 gal
